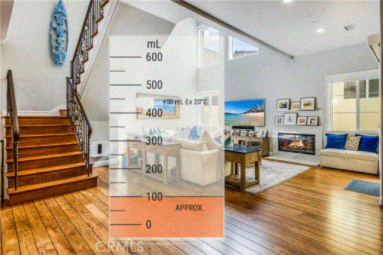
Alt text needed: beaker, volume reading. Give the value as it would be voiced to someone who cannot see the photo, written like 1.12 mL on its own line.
100 mL
